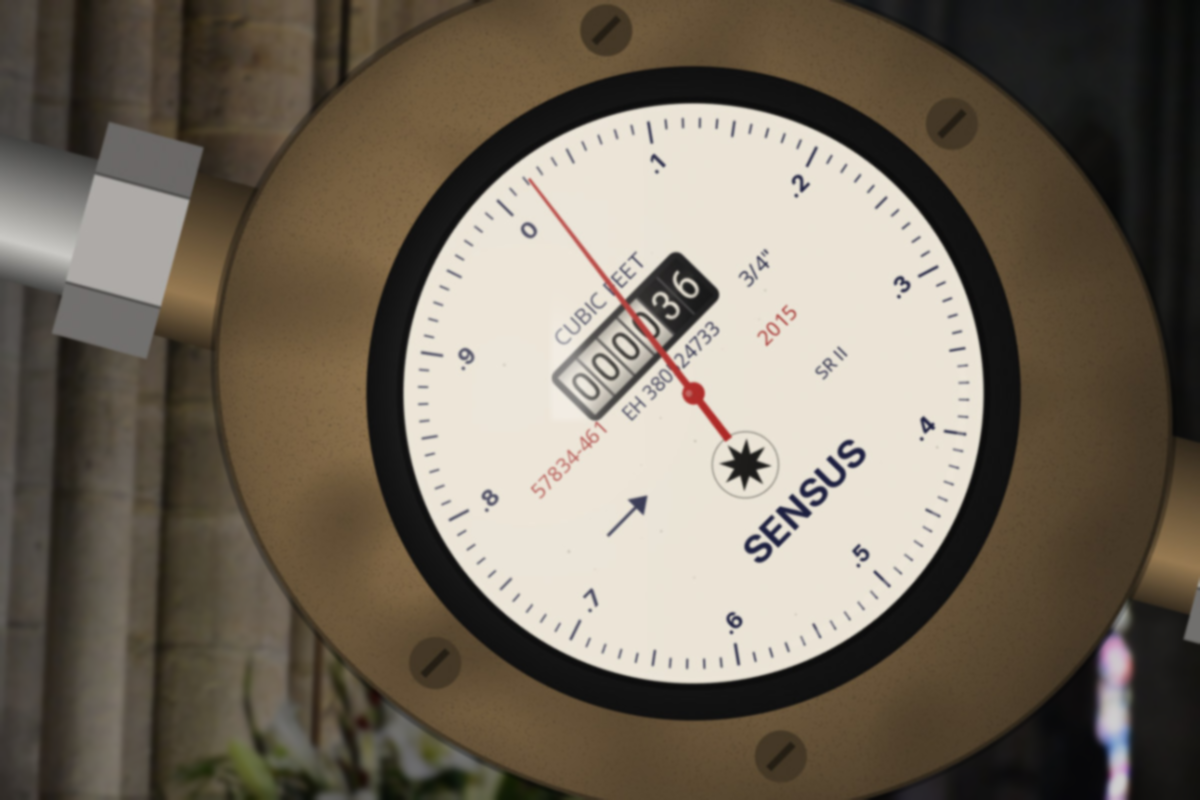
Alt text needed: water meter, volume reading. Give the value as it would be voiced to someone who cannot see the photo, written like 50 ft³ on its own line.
36.02 ft³
